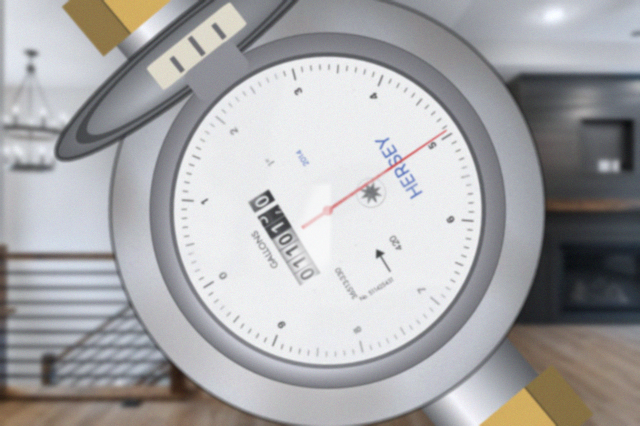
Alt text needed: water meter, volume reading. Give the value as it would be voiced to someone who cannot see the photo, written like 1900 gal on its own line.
110134.9 gal
